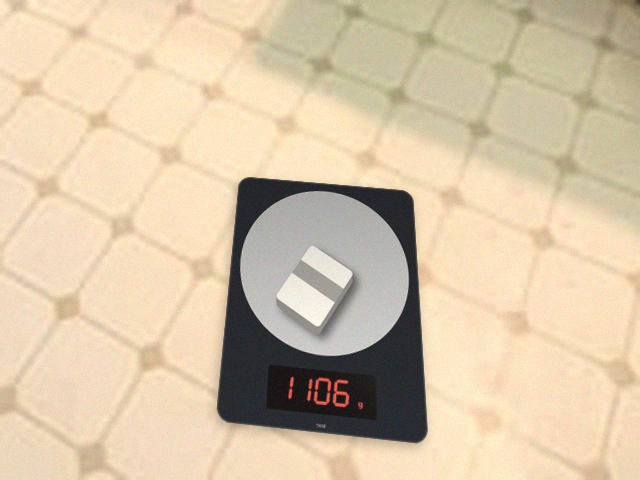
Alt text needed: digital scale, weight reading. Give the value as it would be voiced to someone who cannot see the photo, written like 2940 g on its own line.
1106 g
